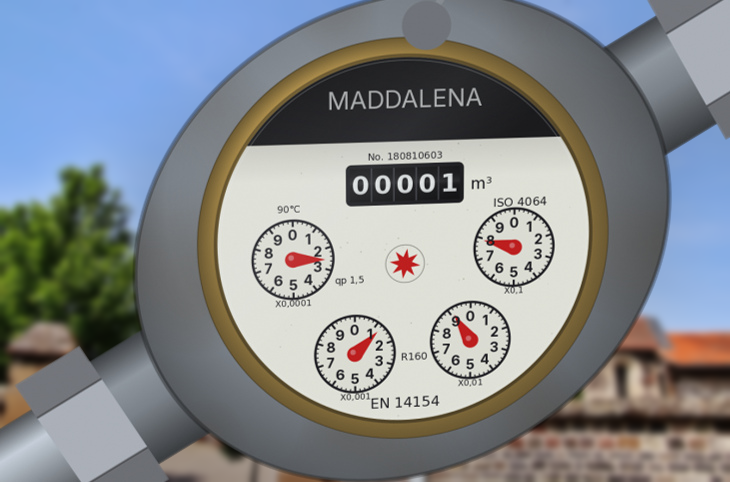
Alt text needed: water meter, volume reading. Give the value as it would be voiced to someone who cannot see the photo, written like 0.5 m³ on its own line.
1.7912 m³
